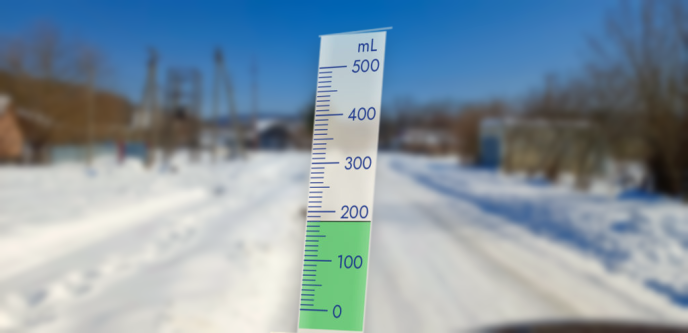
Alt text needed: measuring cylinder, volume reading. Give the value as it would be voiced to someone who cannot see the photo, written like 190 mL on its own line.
180 mL
